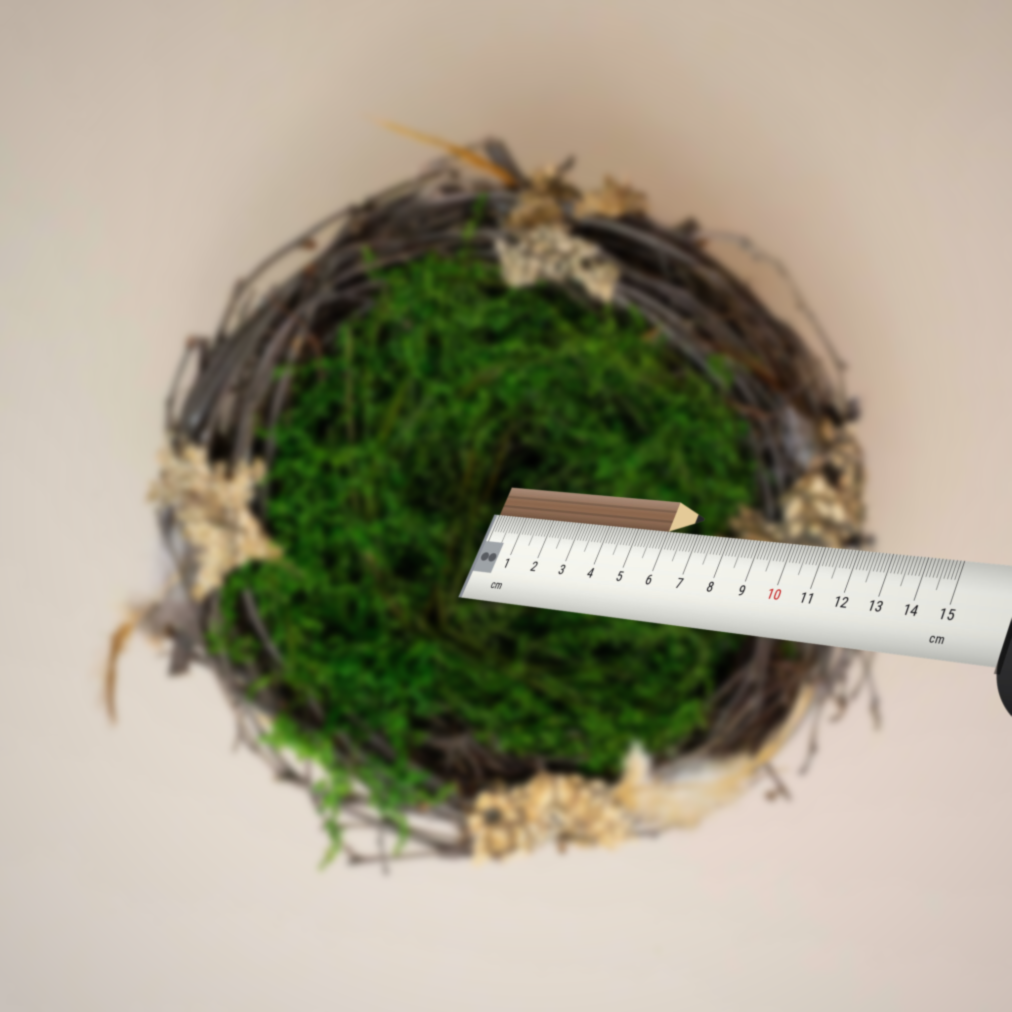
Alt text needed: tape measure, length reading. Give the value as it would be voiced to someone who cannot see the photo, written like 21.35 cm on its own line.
7 cm
